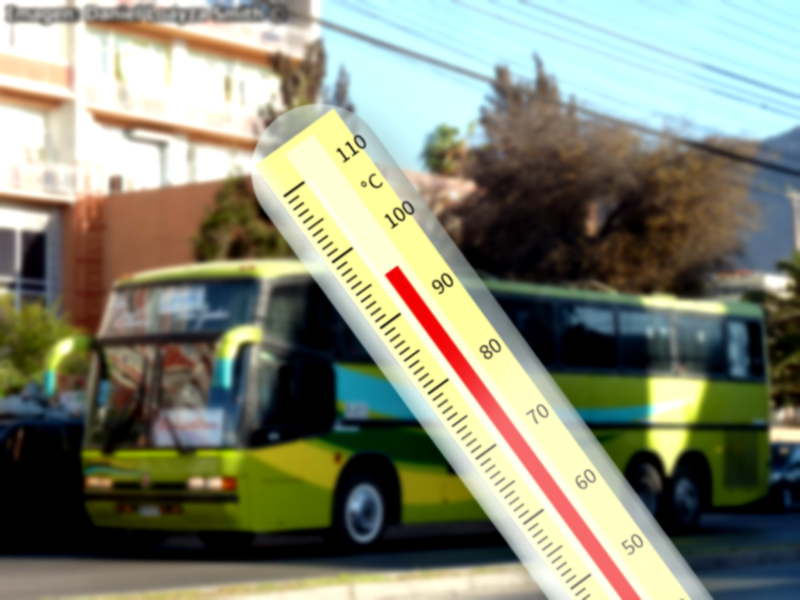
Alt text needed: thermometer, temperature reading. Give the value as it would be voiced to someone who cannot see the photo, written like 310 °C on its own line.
95 °C
